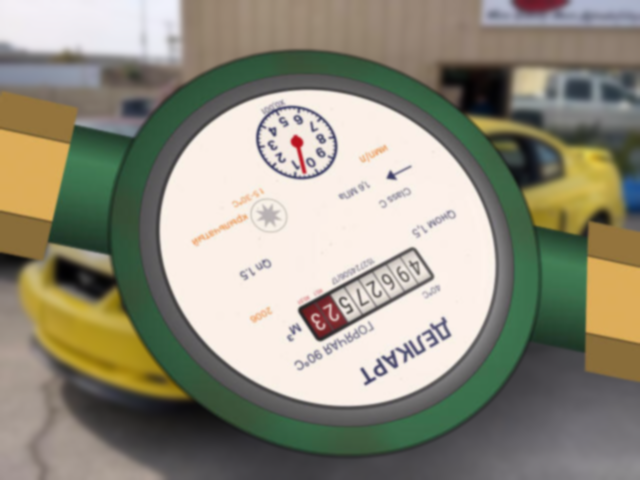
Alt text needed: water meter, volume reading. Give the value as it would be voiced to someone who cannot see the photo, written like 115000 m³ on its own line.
496275.230 m³
